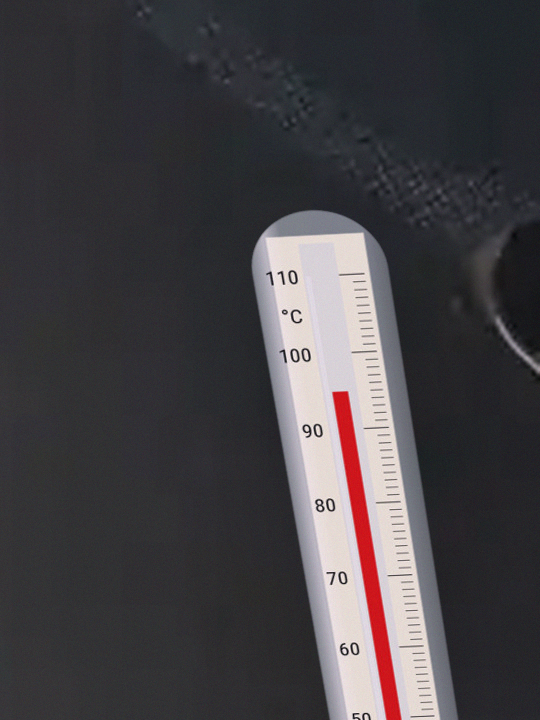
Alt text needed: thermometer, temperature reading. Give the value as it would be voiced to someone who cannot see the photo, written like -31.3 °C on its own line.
95 °C
